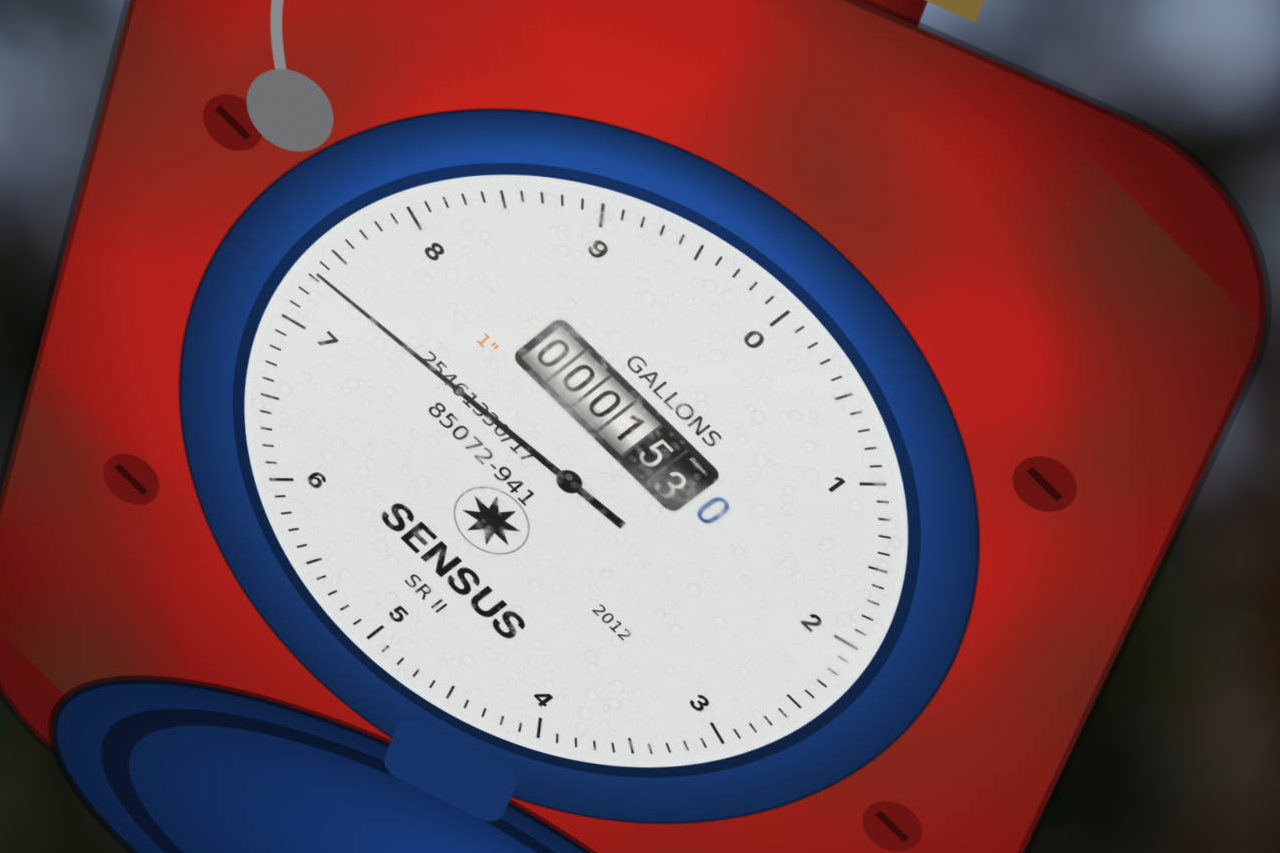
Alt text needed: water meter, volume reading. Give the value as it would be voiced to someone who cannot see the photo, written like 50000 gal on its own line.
1527.3 gal
